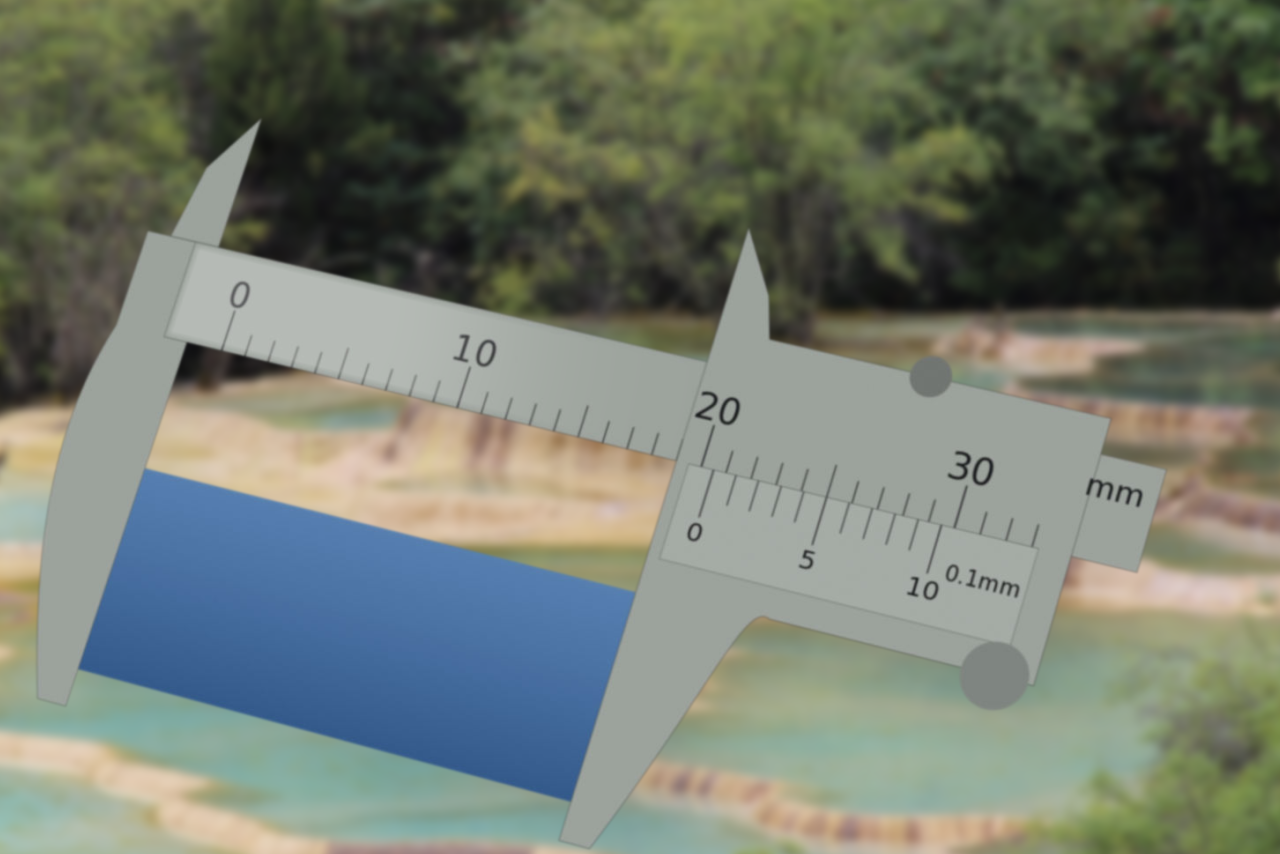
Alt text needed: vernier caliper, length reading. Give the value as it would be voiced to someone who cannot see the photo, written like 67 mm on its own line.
20.5 mm
